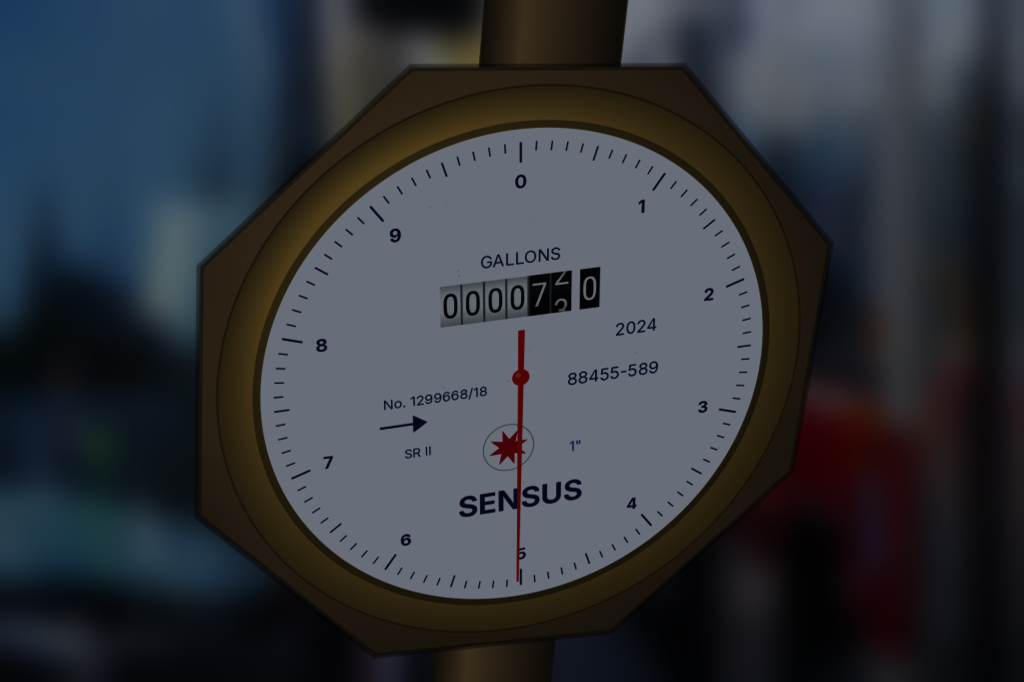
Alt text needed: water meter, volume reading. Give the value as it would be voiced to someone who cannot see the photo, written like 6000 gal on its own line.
725.0 gal
